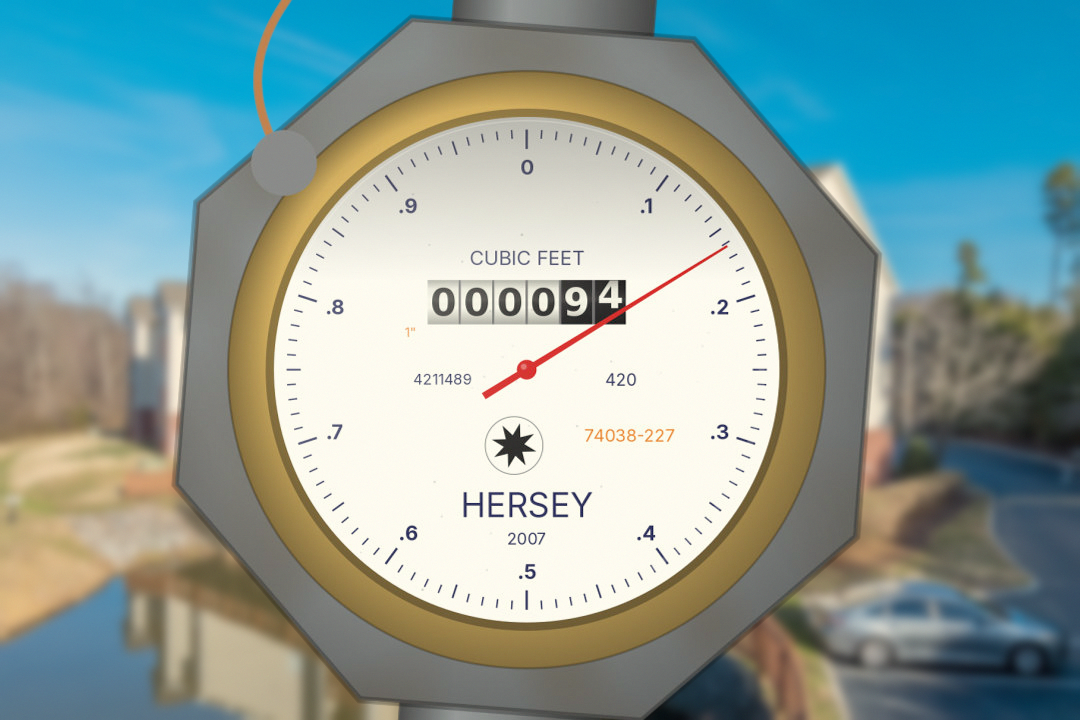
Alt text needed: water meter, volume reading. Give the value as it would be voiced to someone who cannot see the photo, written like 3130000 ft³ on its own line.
94.16 ft³
